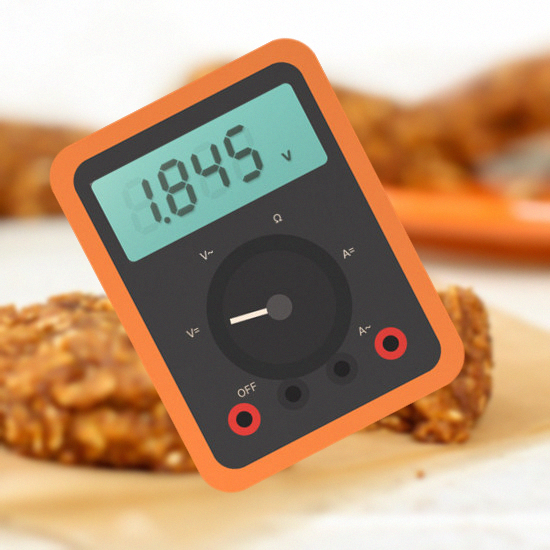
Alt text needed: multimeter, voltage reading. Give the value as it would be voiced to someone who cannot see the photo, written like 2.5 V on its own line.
1.845 V
